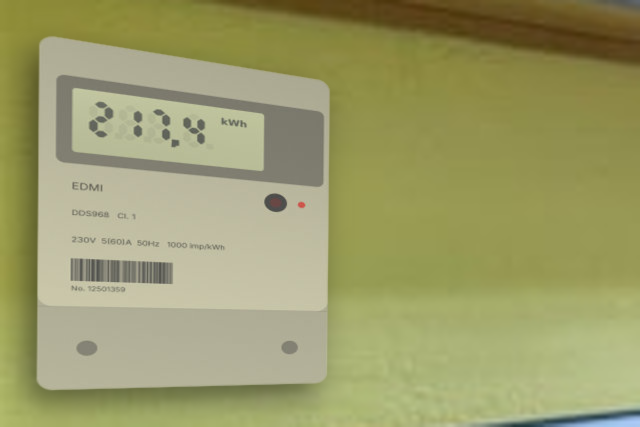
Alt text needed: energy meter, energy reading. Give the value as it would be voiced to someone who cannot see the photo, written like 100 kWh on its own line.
217.4 kWh
